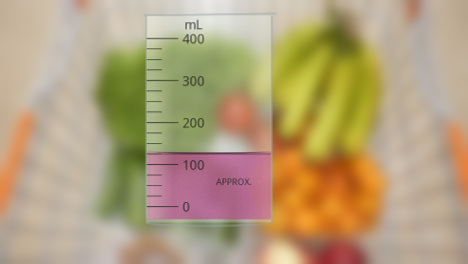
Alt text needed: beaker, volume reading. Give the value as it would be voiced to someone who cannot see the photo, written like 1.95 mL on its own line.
125 mL
